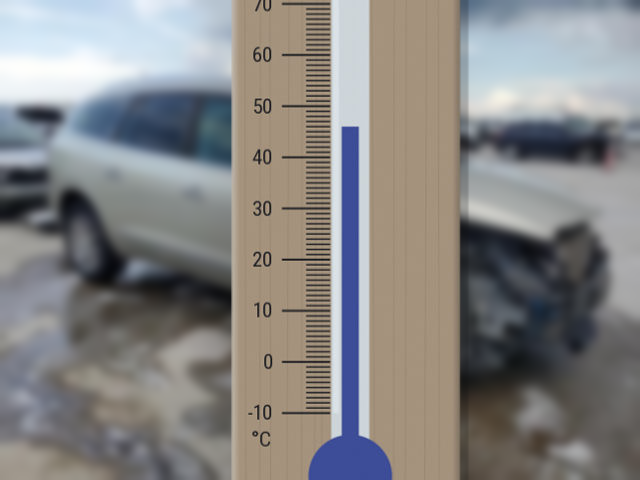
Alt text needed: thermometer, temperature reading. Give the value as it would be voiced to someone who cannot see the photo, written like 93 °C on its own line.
46 °C
